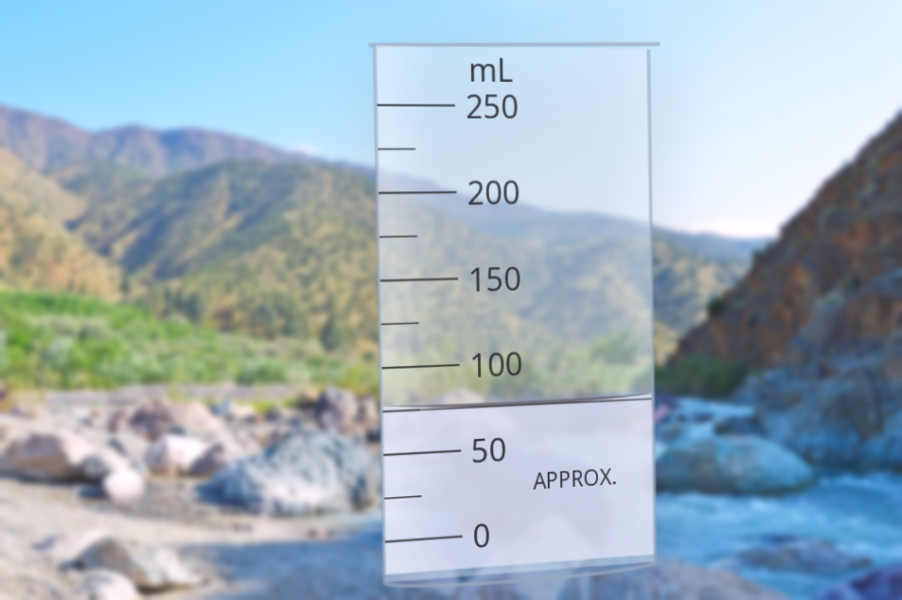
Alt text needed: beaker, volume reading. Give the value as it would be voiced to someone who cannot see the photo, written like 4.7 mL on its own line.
75 mL
